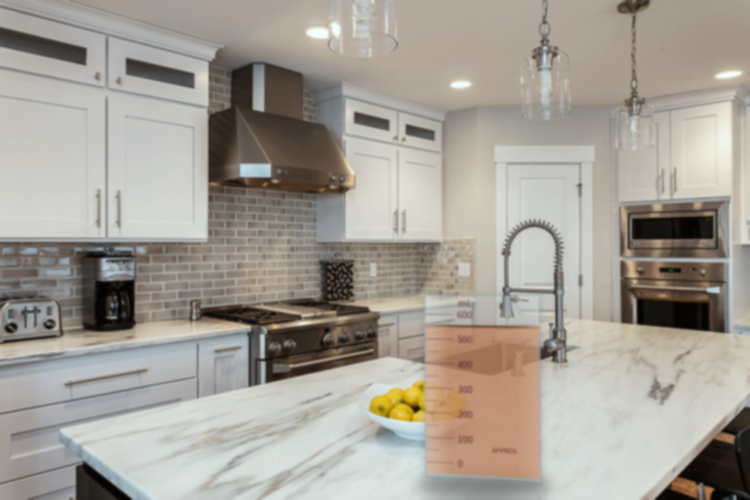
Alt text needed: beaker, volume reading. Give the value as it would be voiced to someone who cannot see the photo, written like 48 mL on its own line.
550 mL
